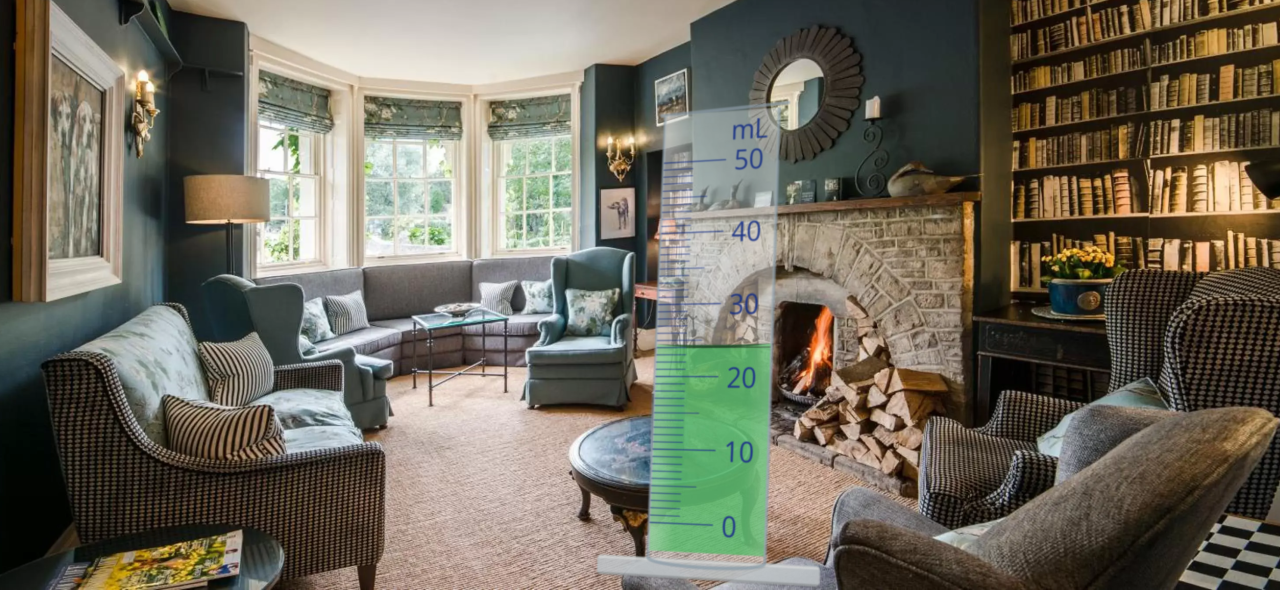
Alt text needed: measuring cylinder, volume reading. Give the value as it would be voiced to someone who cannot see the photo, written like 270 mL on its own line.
24 mL
